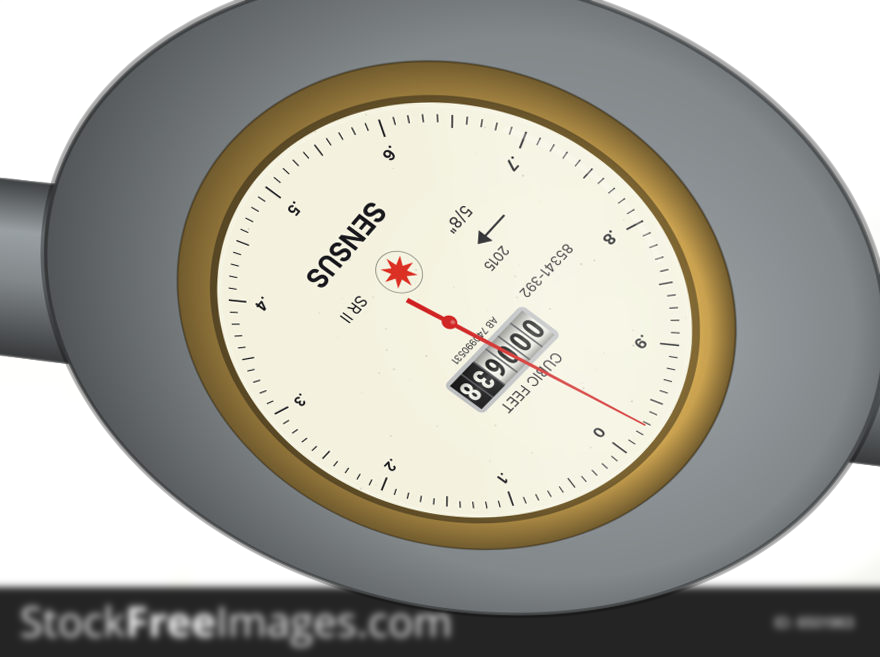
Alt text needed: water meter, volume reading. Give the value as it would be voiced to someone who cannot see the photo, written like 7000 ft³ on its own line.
637.97 ft³
